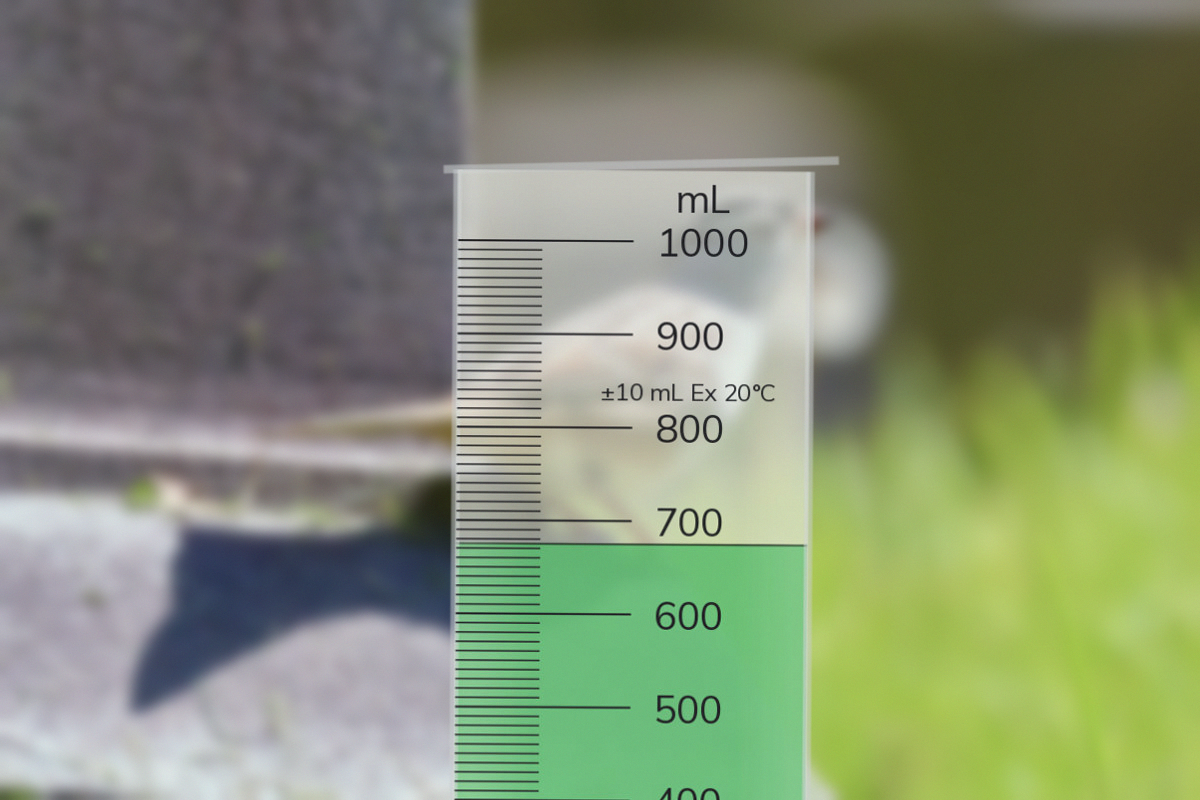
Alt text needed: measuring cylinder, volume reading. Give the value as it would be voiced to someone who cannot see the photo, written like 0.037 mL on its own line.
675 mL
